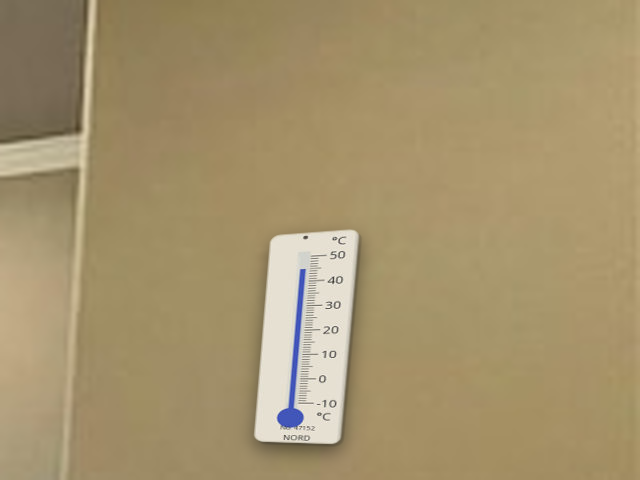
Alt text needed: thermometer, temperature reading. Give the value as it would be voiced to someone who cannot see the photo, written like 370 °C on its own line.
45 °C
